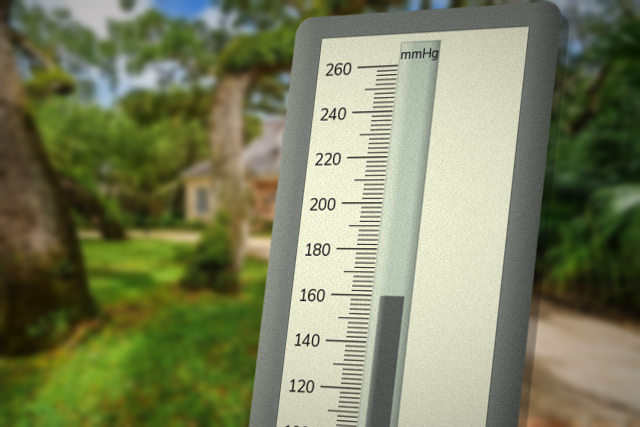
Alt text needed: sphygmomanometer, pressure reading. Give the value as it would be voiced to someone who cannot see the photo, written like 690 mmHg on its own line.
160 mmHg
